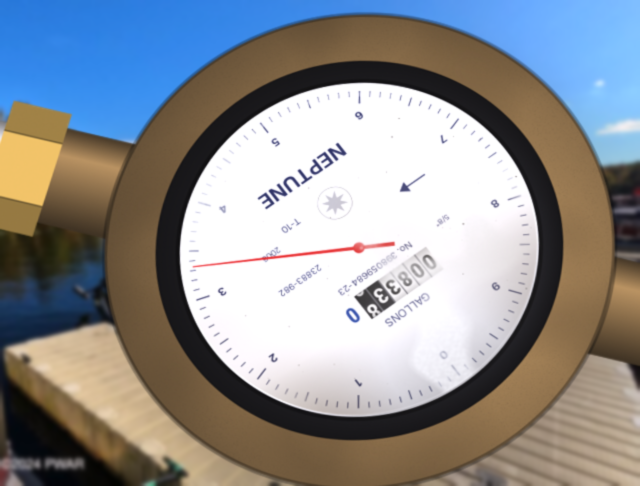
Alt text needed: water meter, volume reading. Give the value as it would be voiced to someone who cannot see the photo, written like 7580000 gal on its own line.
83383.3 gal
